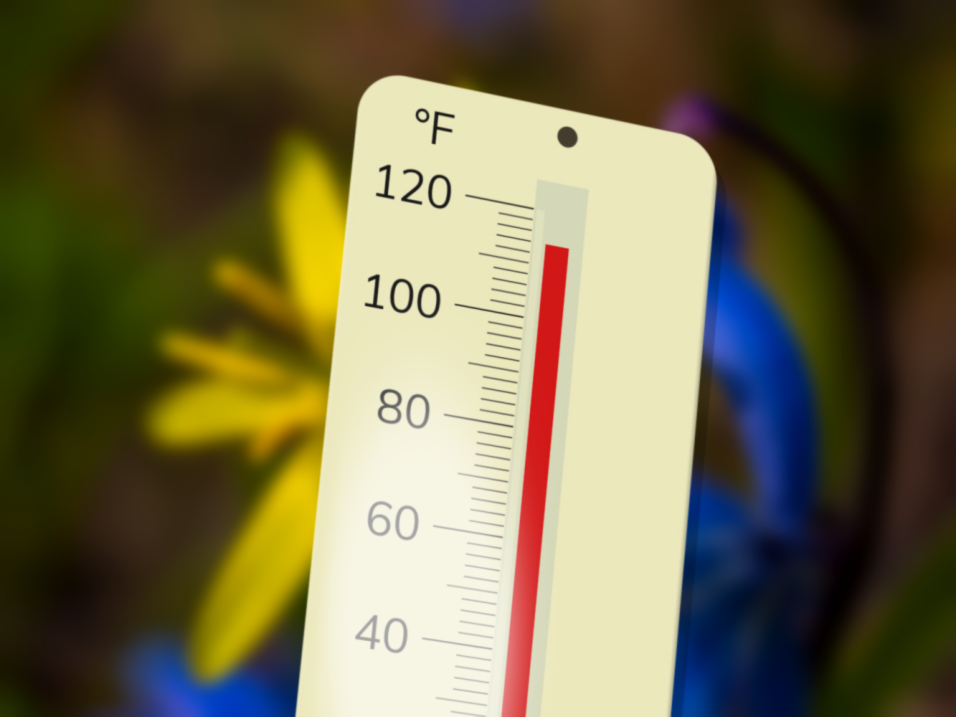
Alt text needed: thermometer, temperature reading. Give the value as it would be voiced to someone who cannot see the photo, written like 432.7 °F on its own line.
114 °F
